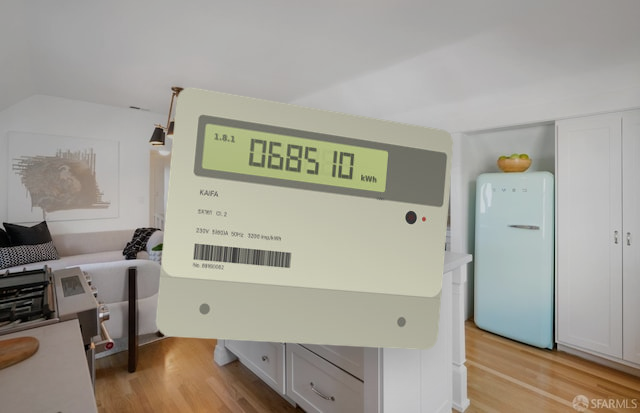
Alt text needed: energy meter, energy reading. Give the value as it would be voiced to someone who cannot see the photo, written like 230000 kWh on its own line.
68510 kWh
